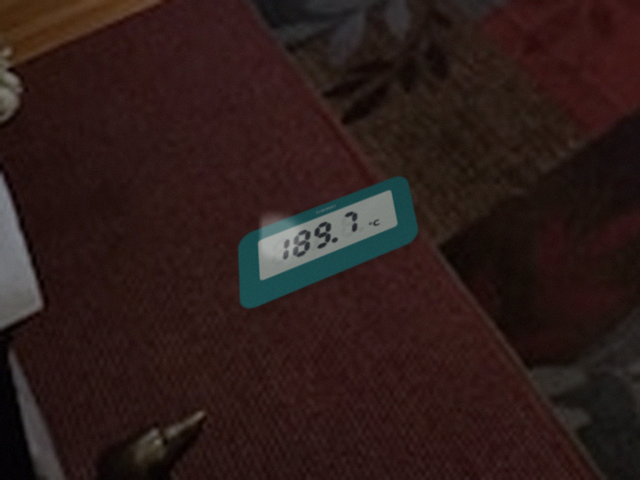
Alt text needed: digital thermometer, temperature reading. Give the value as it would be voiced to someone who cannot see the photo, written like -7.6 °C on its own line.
189.7 °C
